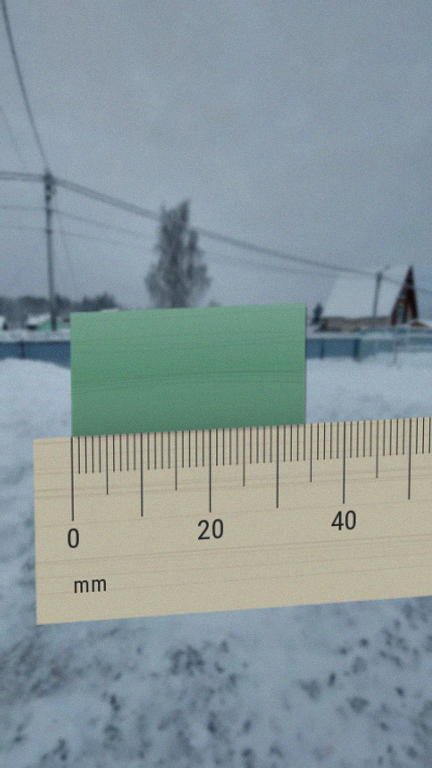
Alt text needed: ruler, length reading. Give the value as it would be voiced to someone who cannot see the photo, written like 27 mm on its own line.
34 mm
